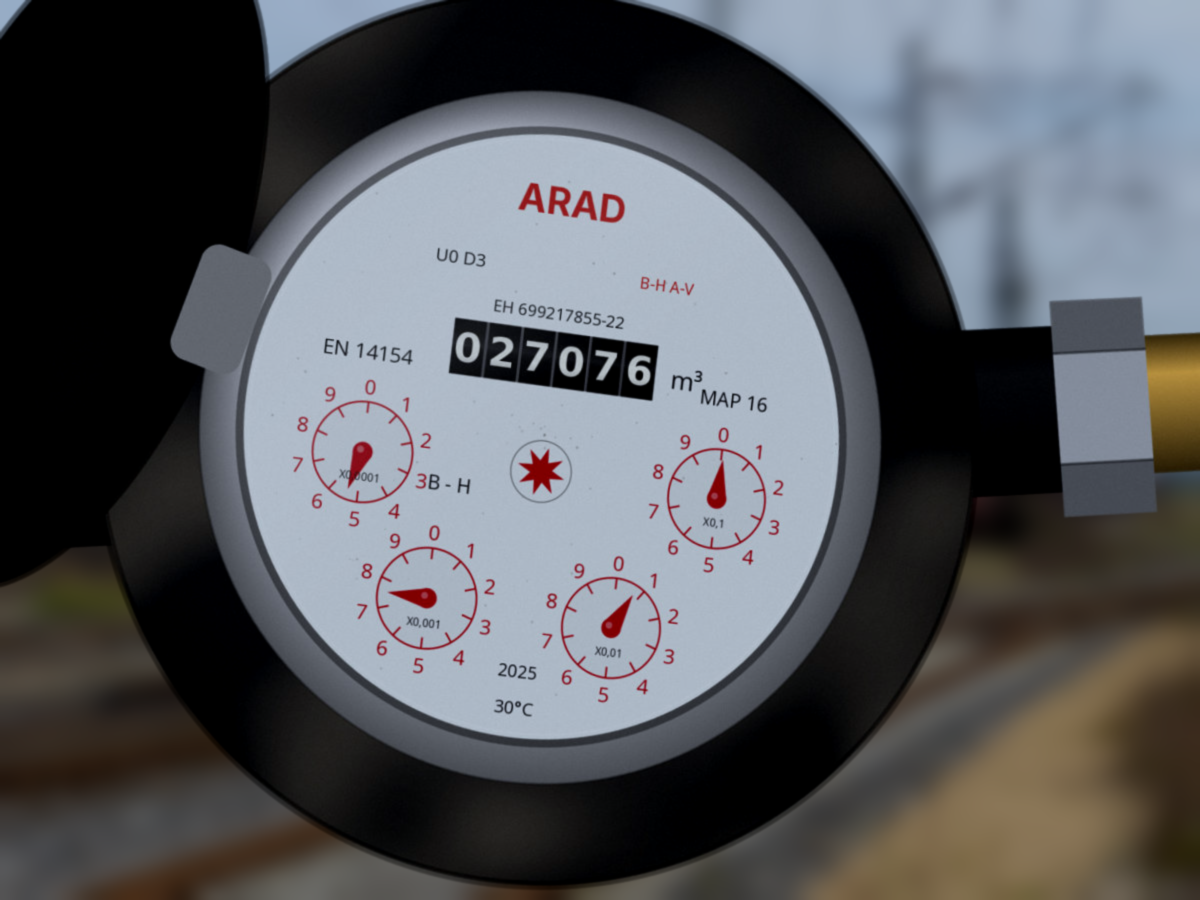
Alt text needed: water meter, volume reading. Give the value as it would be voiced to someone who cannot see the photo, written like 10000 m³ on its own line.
27076.0075 m³
